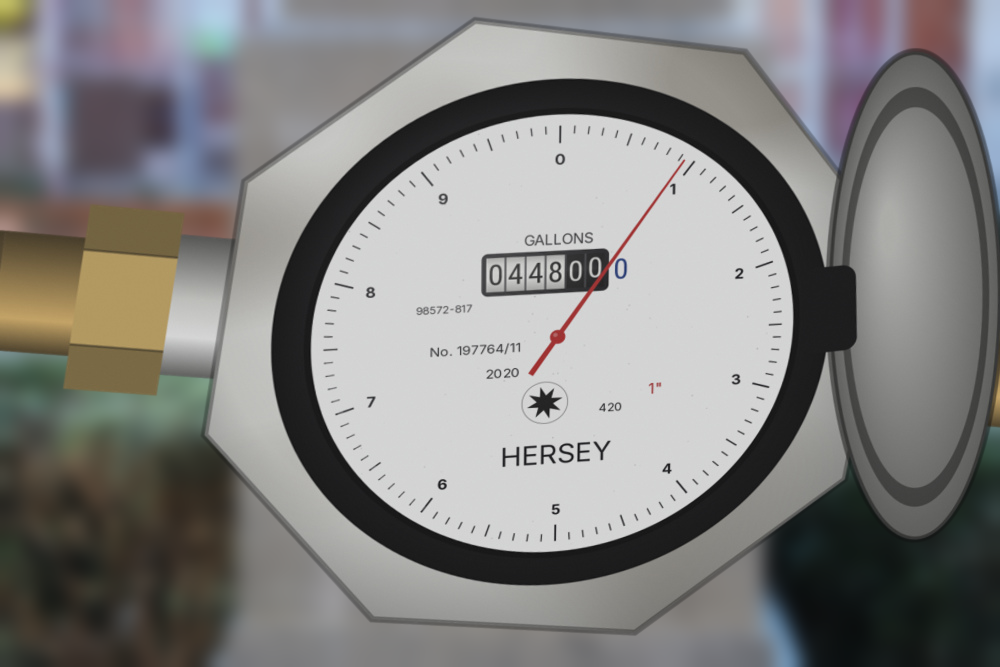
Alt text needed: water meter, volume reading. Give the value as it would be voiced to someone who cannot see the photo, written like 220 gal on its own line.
448000.9 gal
